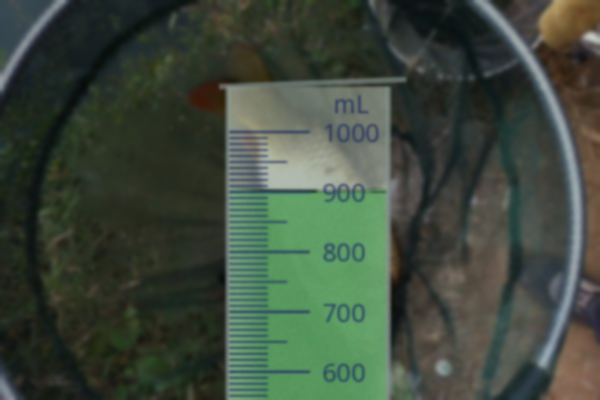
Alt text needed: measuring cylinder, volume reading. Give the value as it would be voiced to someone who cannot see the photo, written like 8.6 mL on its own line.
900 mL
